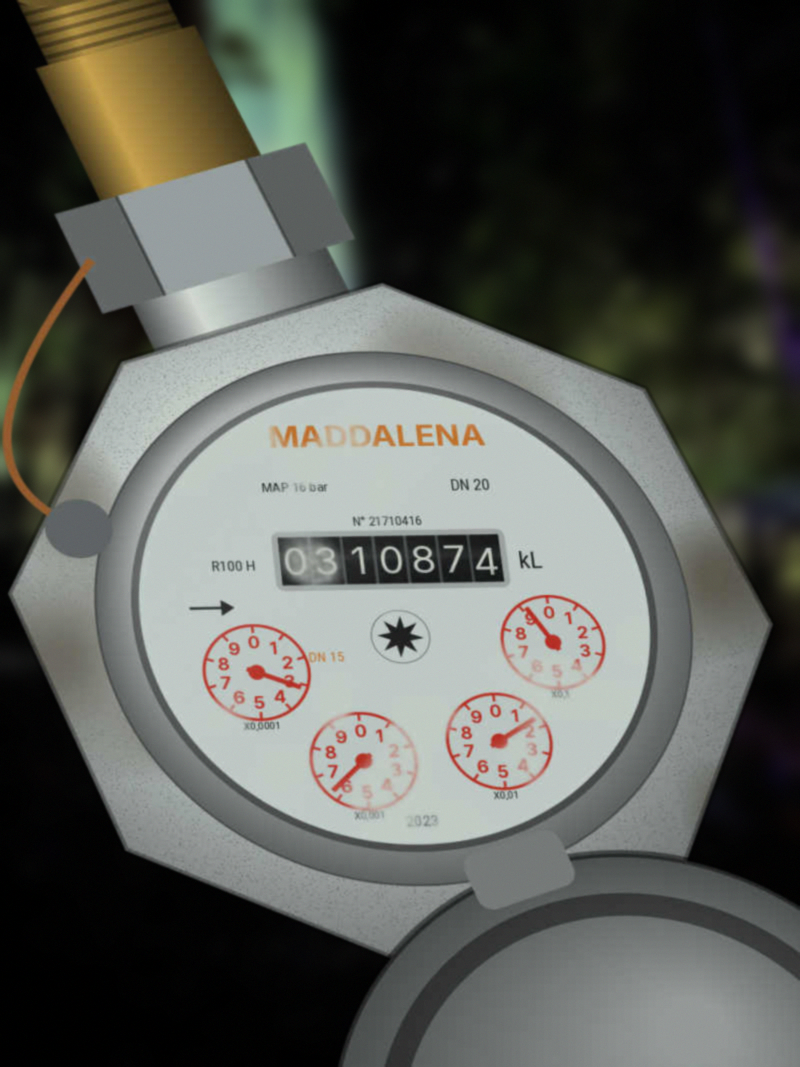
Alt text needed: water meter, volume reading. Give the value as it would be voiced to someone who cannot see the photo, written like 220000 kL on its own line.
310873.9163 kL
